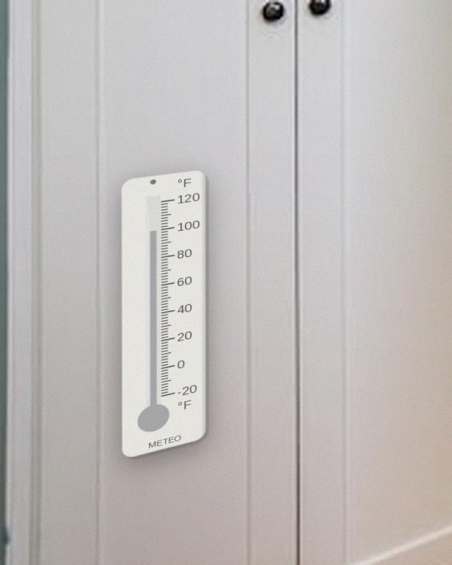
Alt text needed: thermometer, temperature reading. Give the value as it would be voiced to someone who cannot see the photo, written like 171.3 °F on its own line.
100 °F
